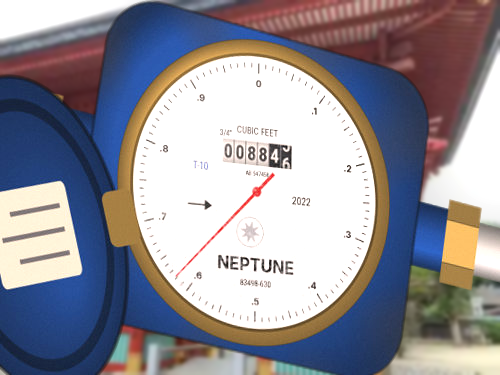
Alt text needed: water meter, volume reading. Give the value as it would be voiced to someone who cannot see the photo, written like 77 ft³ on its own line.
8845.62 ft³
